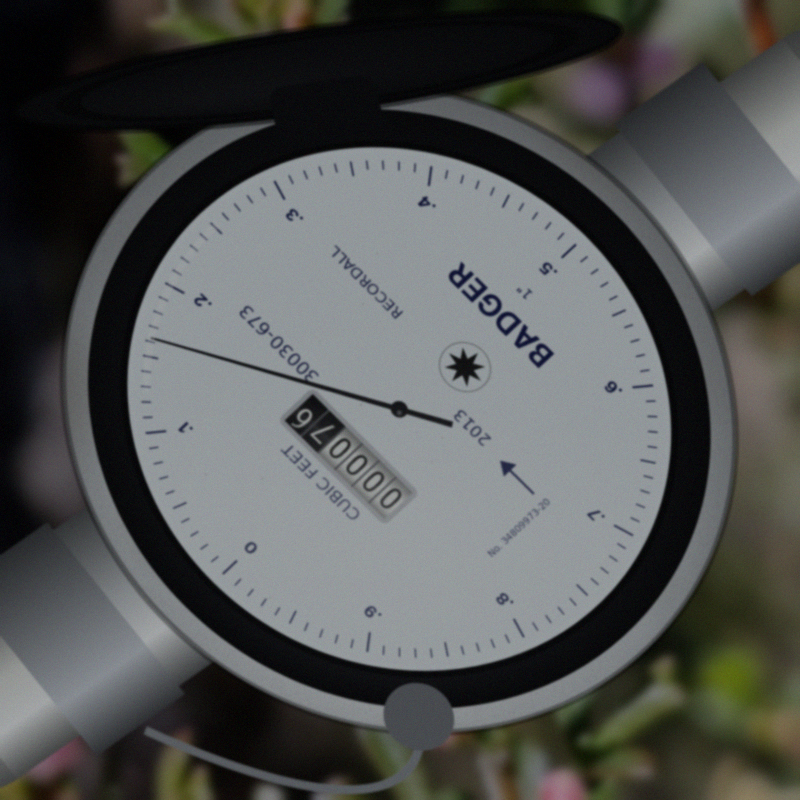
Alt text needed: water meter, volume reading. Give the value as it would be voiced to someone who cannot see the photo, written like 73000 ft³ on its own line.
76.16 ft³
